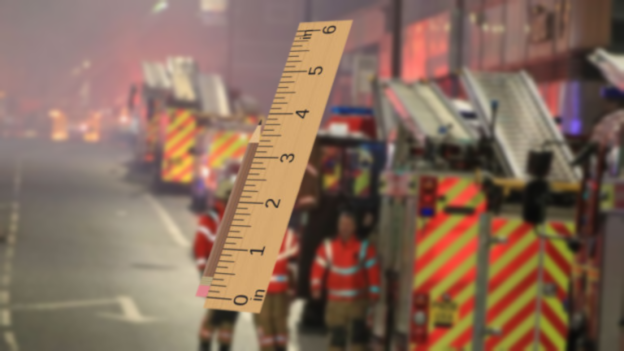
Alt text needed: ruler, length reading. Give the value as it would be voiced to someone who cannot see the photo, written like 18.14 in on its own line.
3.875 in
